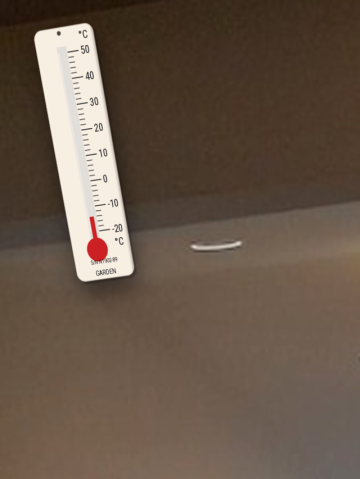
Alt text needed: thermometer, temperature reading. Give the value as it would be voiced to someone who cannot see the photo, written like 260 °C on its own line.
-14 °C
